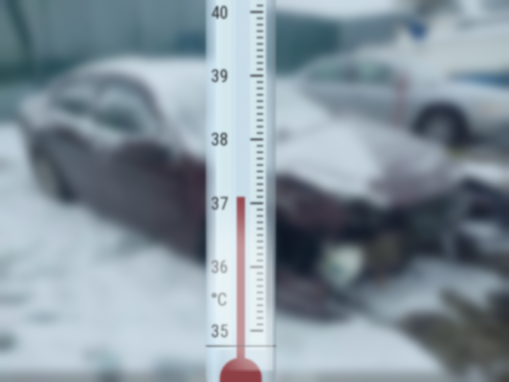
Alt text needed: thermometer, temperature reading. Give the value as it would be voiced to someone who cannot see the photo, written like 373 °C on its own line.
37.1 °C
